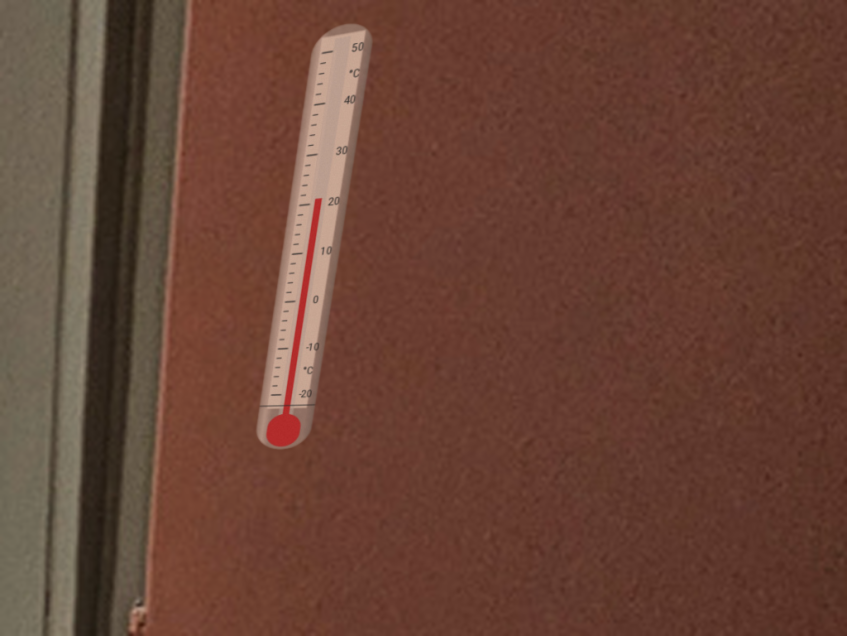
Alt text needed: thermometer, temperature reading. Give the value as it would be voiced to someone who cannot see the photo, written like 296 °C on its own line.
21 °C
